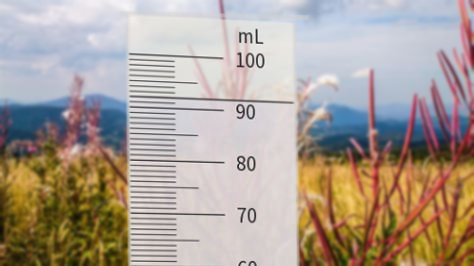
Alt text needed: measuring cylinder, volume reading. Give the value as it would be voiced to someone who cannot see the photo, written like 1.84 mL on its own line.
92 mL
